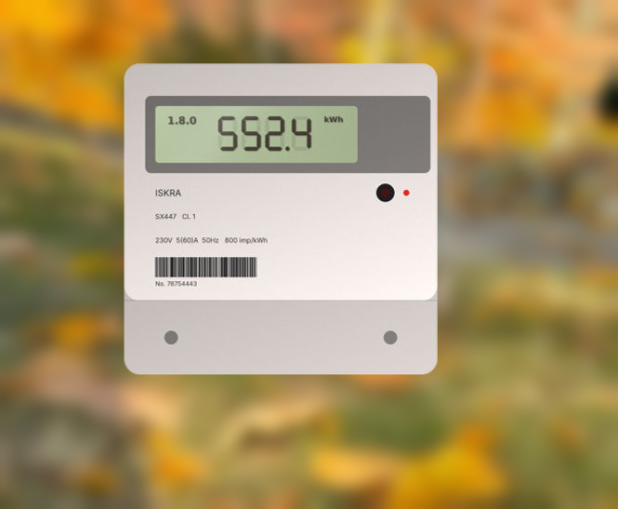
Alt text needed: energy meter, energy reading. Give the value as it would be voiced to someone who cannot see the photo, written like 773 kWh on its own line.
552.4 kWh
